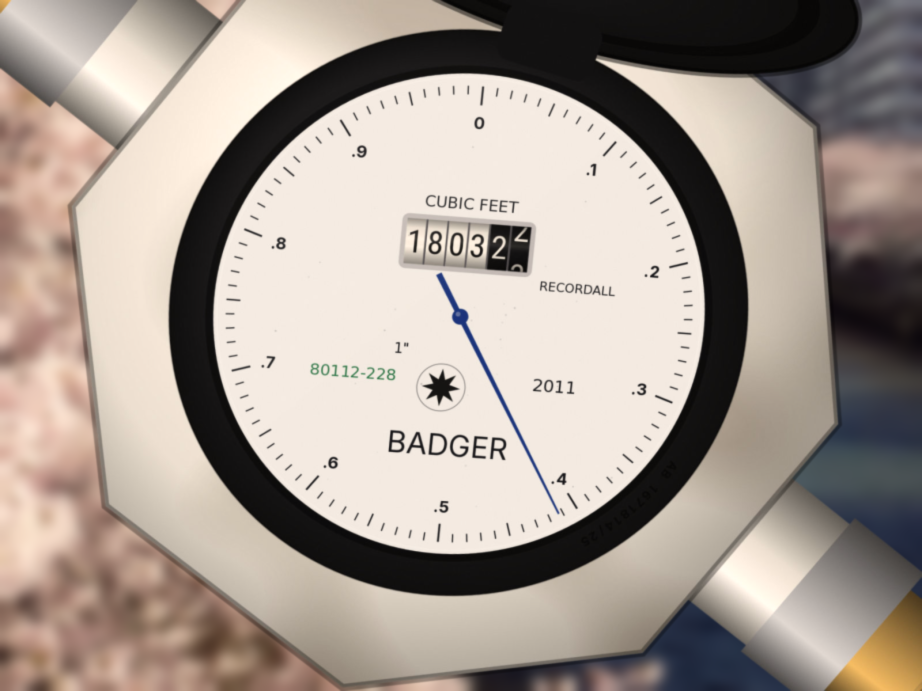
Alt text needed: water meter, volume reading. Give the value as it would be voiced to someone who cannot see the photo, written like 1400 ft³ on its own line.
180322.41 ft³
